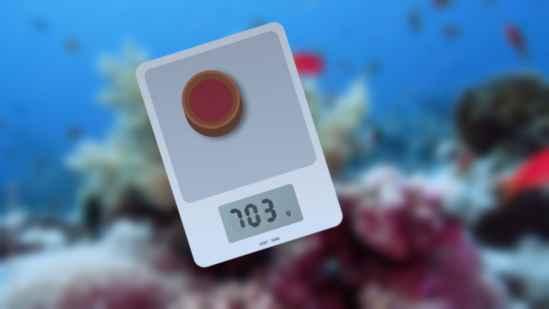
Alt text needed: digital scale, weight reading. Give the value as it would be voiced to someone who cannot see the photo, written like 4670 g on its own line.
703 g
